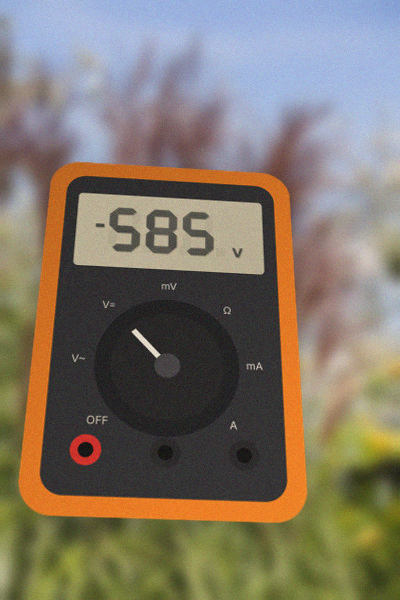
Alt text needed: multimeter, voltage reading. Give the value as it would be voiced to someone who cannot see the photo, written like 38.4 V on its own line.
-585 V
